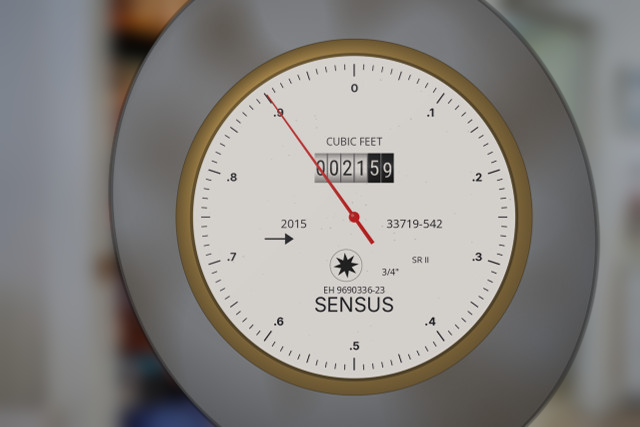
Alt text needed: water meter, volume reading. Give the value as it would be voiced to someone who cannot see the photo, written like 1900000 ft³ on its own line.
2158.90 ft³
